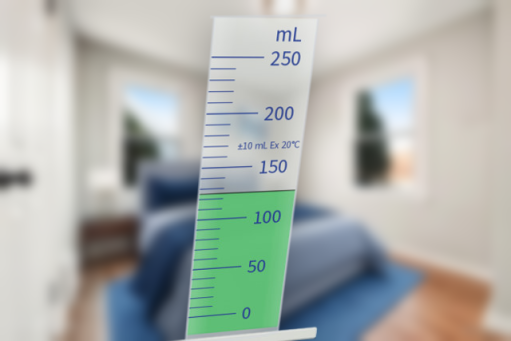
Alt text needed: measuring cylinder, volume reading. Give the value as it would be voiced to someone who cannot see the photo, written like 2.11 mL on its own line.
125 mL
